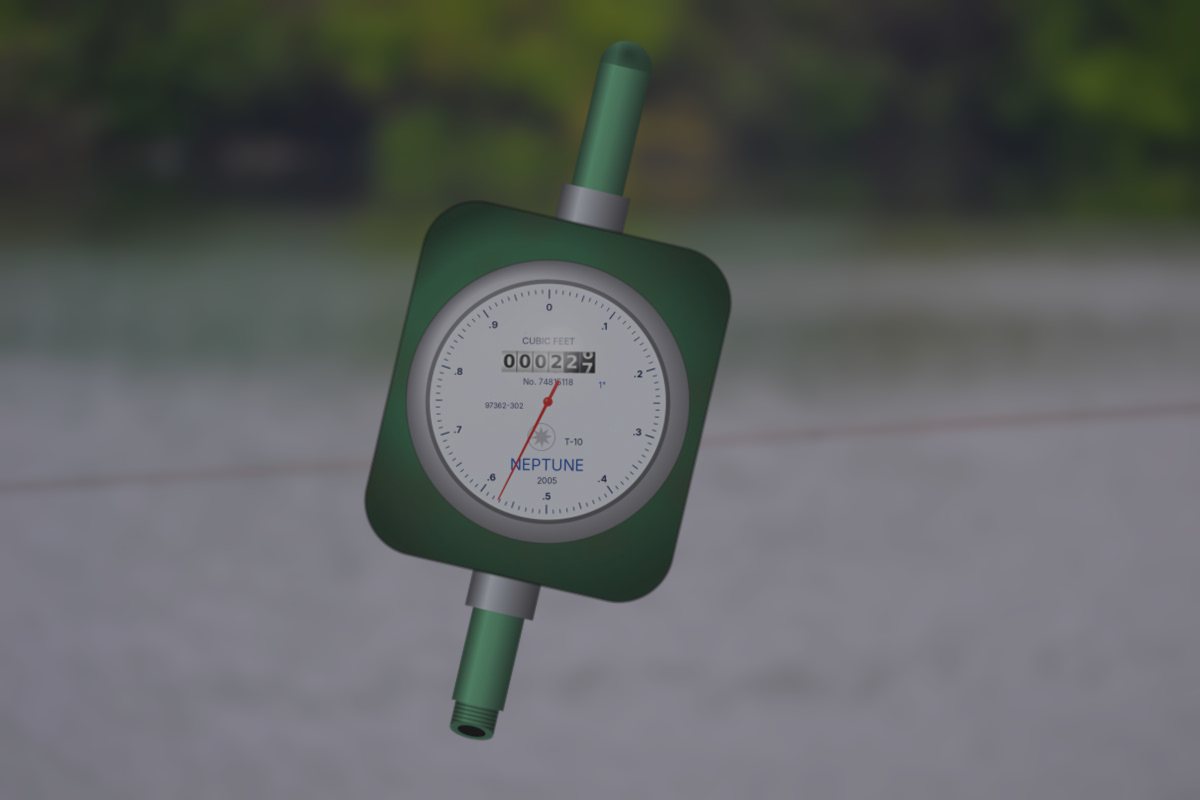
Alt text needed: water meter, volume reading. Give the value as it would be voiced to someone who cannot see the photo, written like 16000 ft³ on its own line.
226.57 ft³
